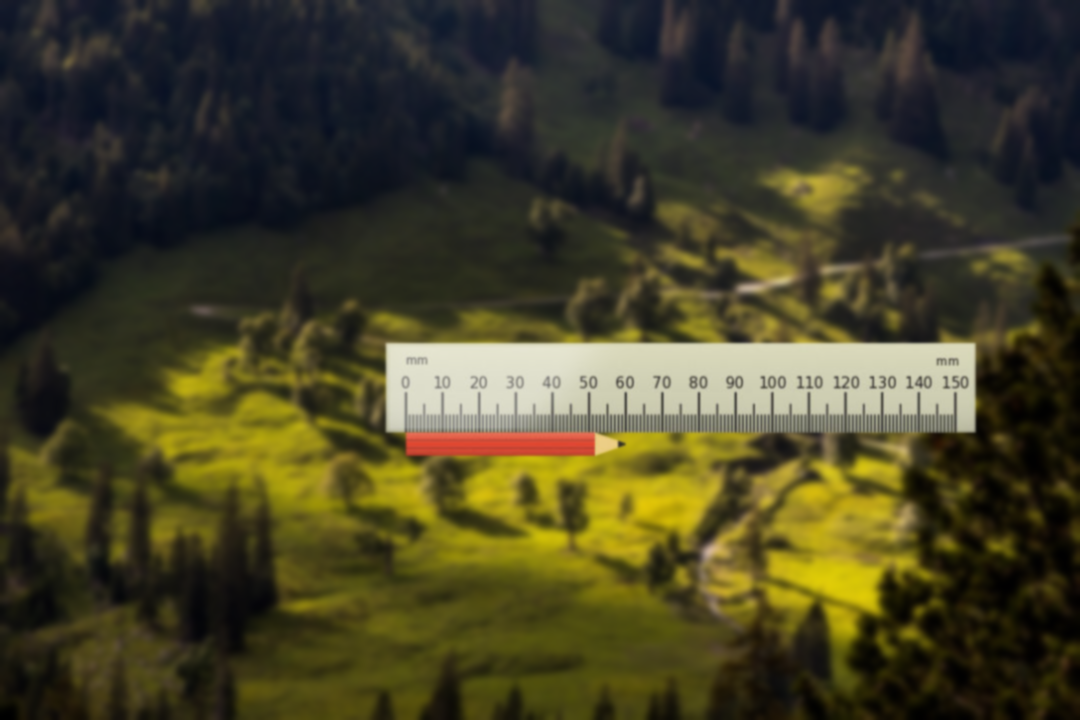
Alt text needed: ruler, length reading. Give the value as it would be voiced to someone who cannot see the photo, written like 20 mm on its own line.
60 mm
